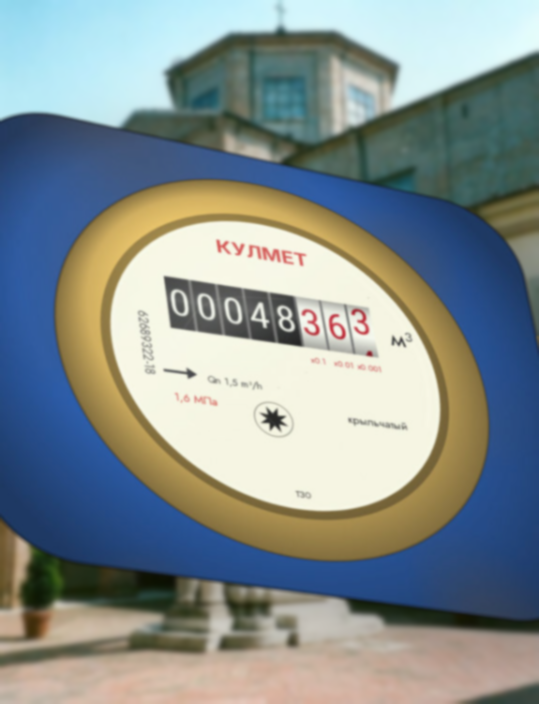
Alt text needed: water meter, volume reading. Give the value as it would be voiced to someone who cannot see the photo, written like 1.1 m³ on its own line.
48.363 m³
